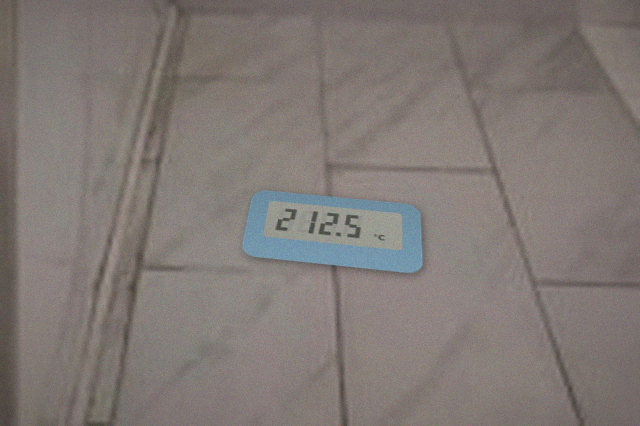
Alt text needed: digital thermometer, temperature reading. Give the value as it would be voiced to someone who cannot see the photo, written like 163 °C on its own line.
212.5 °C
